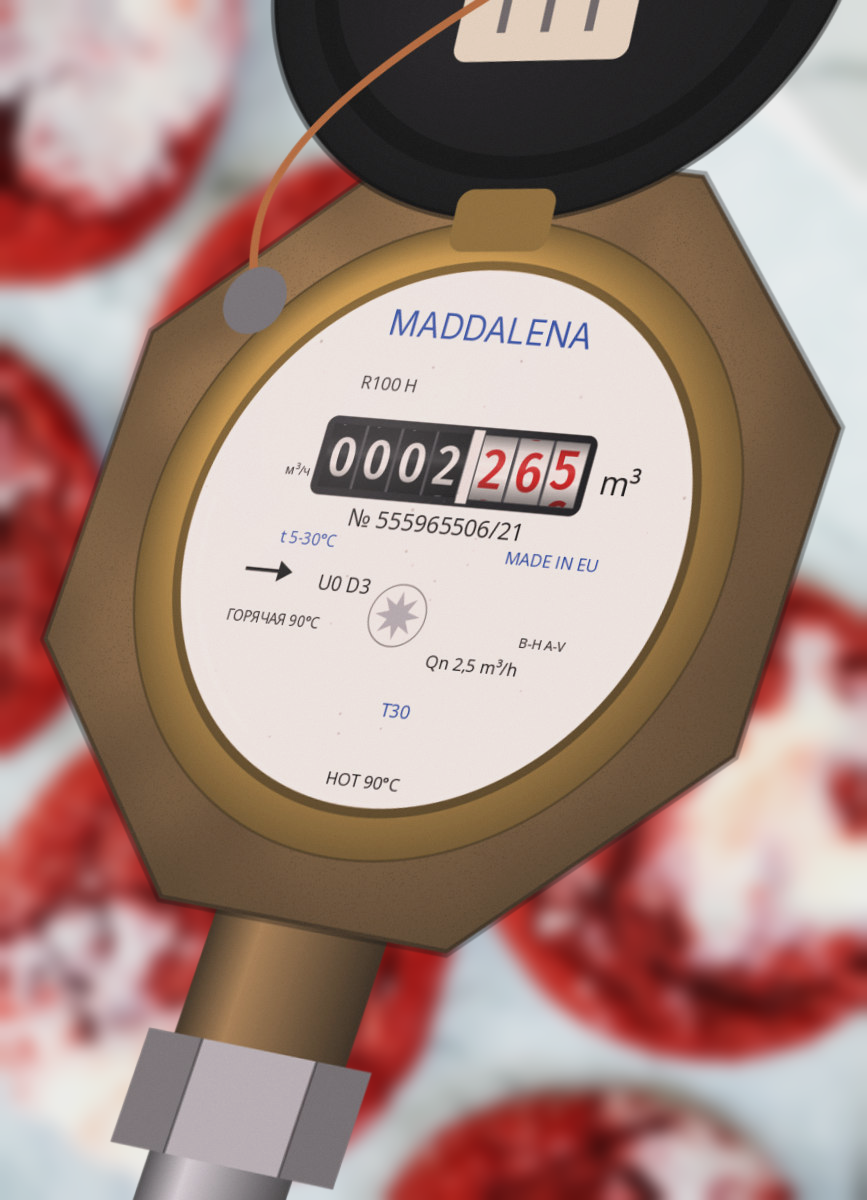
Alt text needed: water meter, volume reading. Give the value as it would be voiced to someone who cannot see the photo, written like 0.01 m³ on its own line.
2.265 m³
